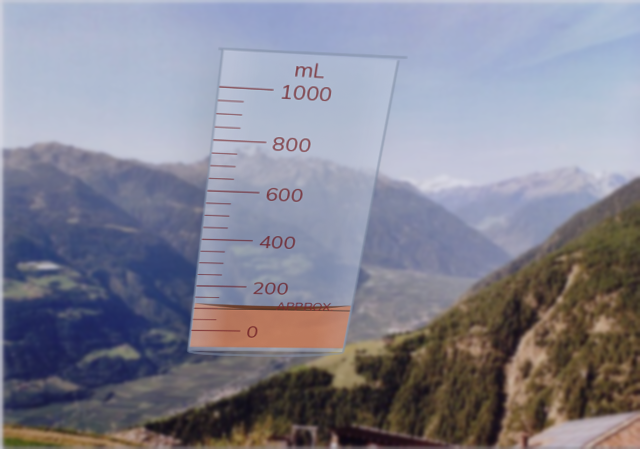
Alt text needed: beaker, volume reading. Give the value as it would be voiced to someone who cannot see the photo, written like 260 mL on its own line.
100 mL
